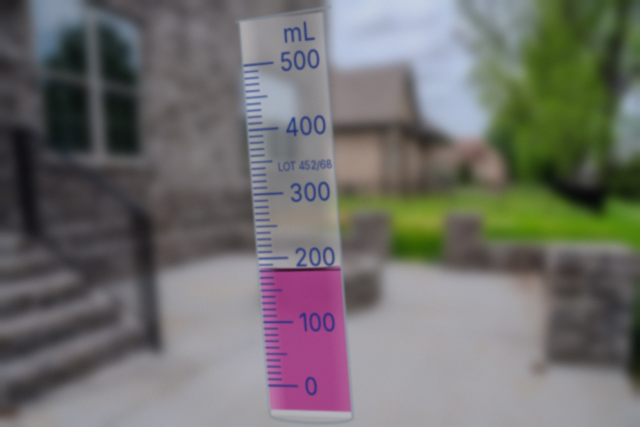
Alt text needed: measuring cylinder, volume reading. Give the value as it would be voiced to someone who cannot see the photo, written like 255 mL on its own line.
180 mL
